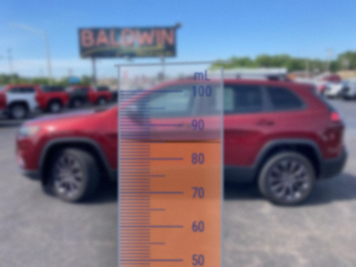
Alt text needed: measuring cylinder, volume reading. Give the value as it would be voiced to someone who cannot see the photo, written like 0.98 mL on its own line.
85 mL
